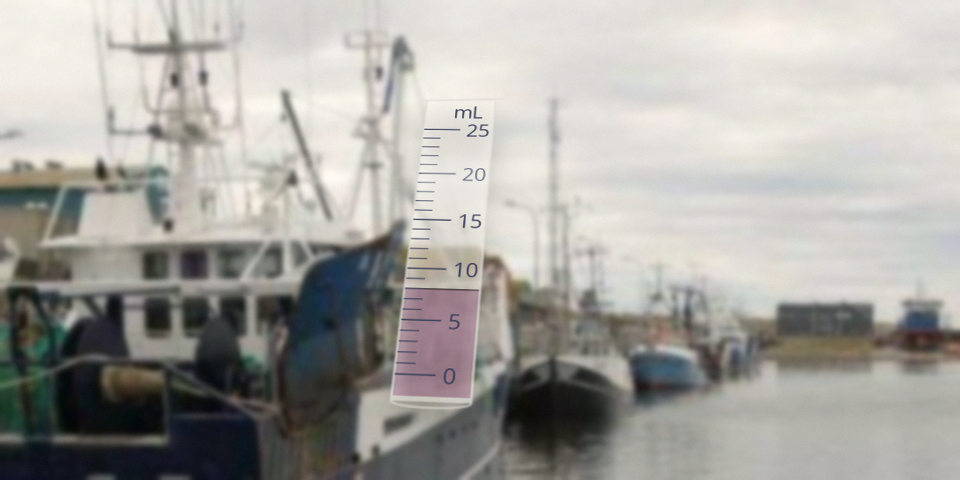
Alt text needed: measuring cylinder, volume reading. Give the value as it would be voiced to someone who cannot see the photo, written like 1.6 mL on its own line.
8 mL
